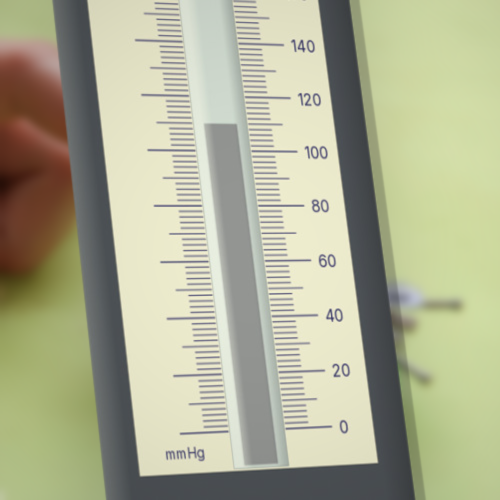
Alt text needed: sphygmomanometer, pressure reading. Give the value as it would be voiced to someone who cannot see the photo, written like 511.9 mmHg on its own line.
110 mmHg
